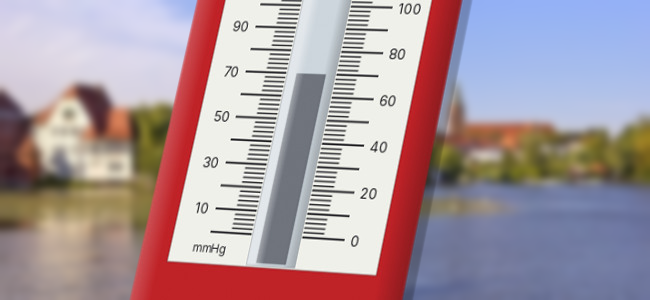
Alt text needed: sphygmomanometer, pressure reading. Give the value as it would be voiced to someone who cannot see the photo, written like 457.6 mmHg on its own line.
70 mmHg
